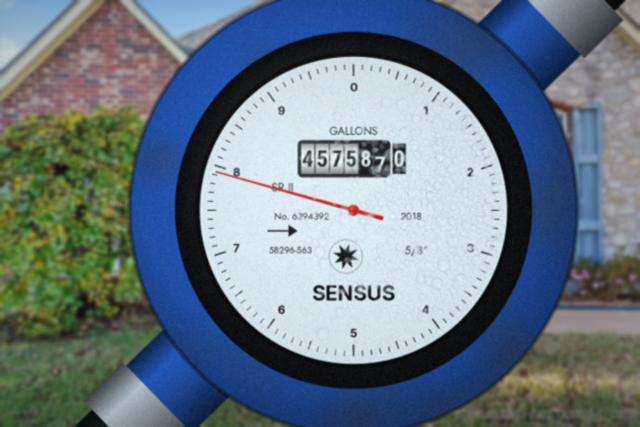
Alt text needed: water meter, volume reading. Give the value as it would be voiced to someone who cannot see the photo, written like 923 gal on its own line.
4575867.9 gal
